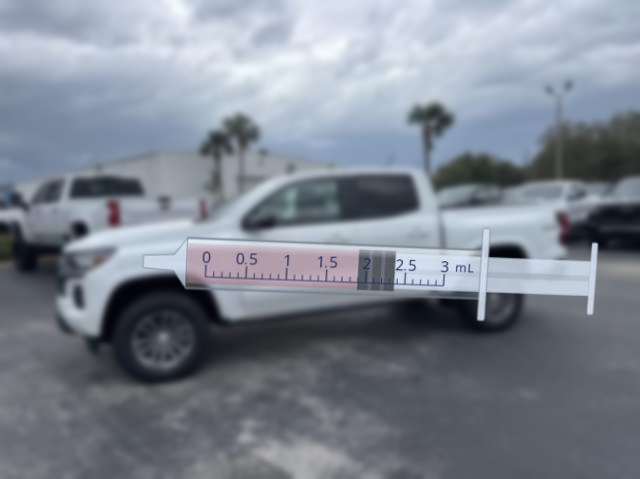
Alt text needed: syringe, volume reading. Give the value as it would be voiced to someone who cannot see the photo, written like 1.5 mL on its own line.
1.9 mL
